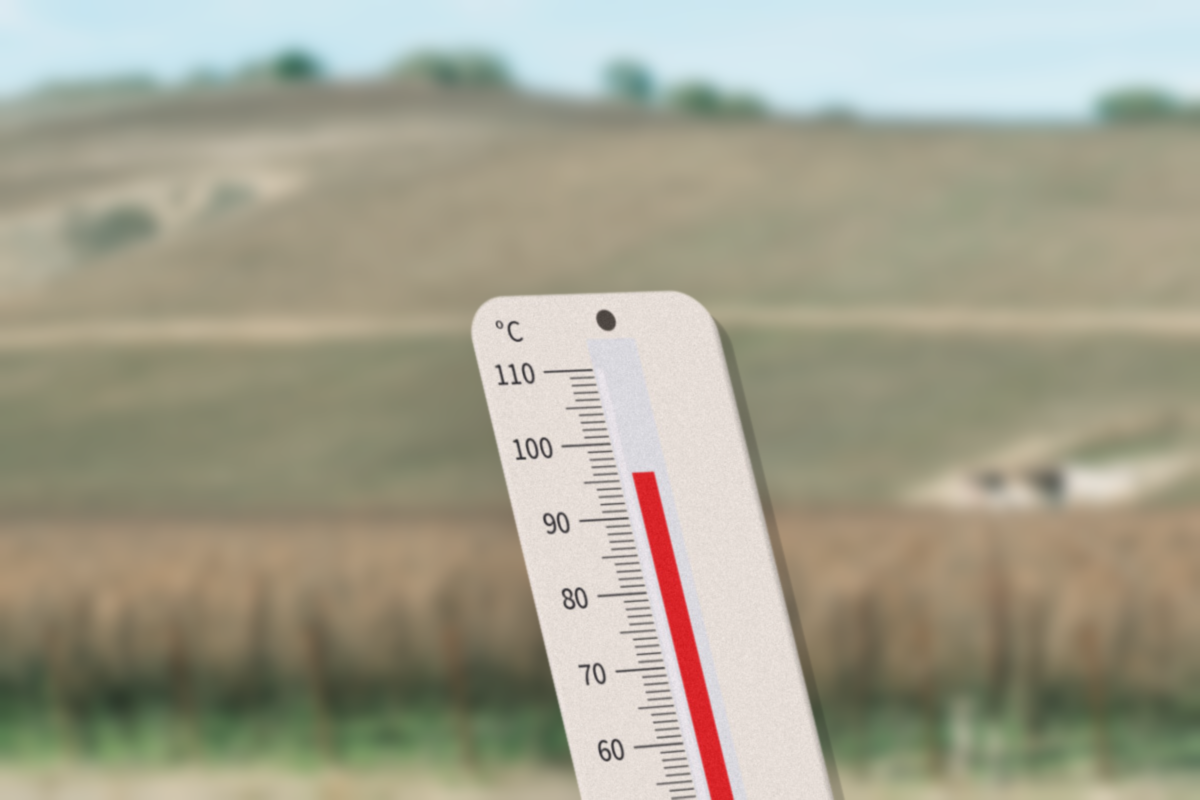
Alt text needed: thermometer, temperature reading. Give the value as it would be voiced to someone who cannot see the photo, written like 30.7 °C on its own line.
96 °C
